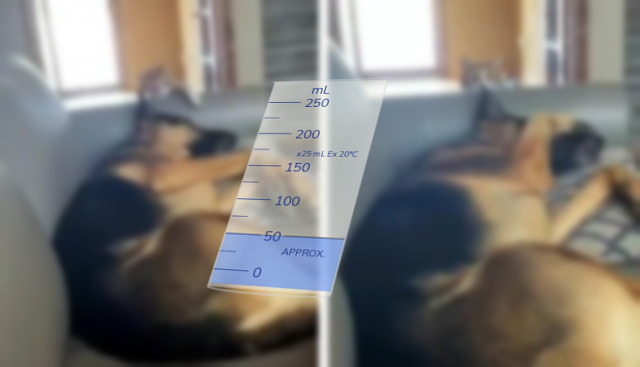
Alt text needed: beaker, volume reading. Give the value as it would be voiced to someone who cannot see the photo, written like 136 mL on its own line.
50 mL
